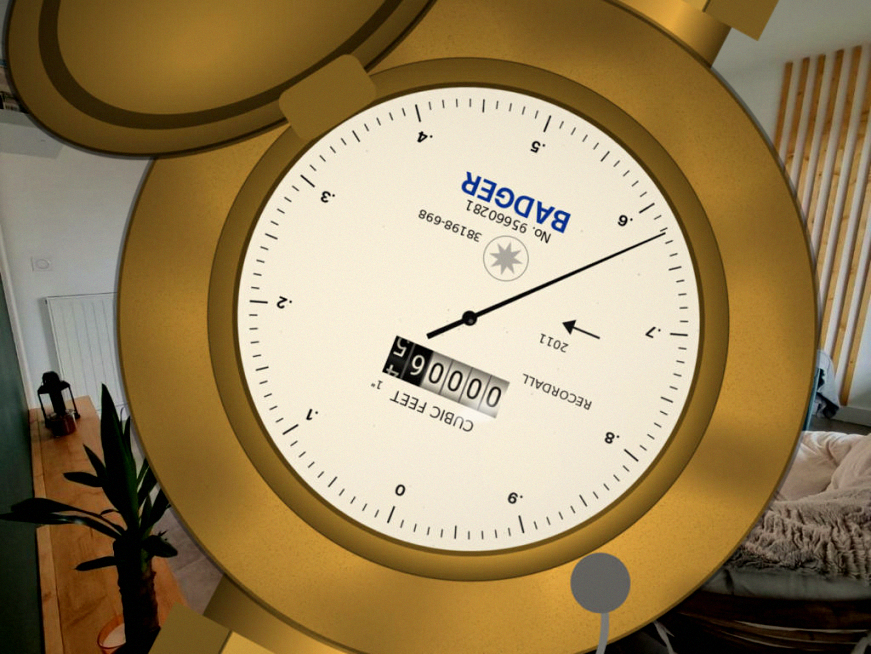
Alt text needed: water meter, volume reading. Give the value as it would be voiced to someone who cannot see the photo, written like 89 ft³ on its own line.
64.62 ft³
